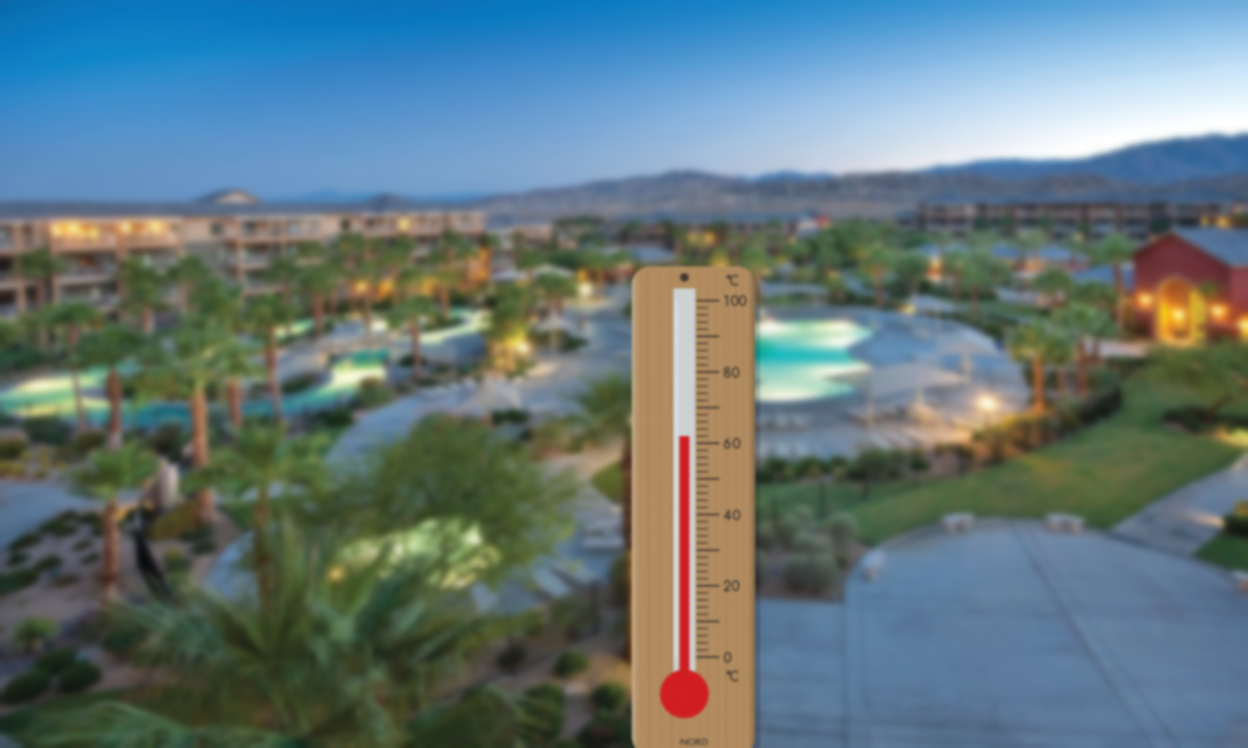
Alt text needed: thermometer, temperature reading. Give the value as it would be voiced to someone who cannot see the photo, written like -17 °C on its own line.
62 °C
